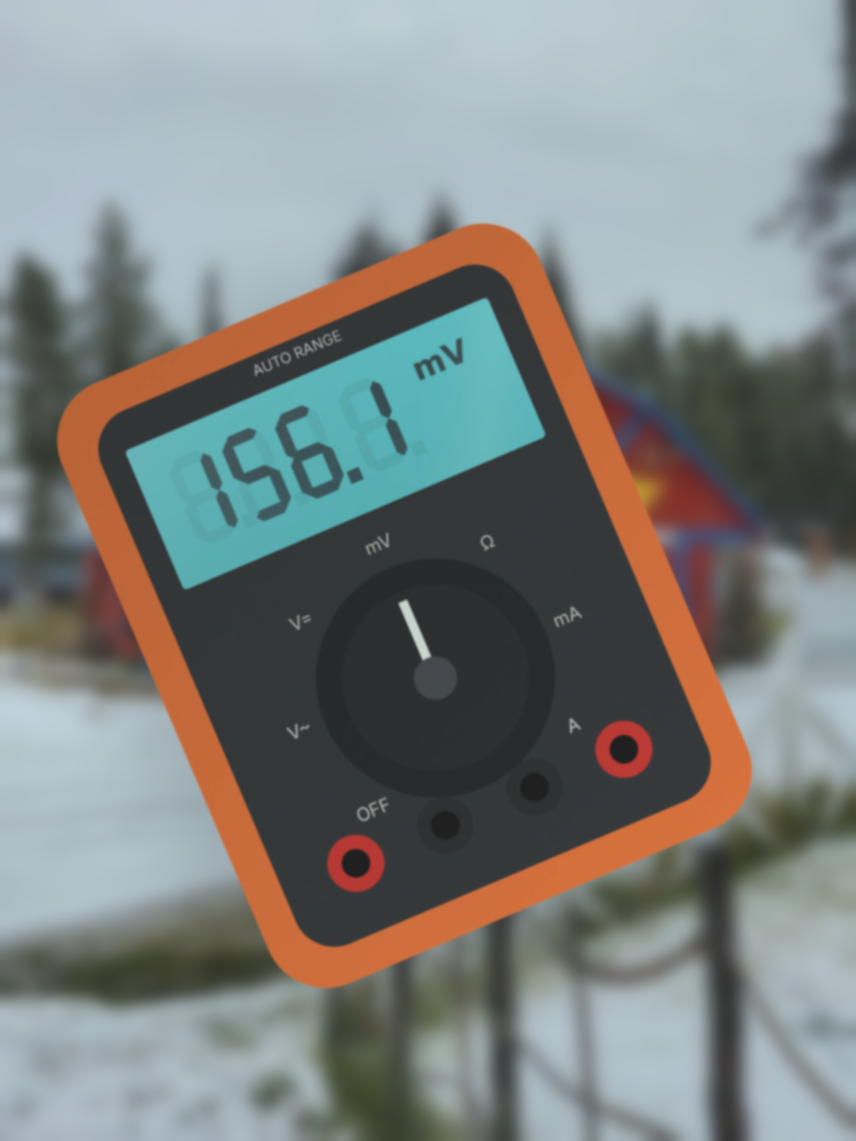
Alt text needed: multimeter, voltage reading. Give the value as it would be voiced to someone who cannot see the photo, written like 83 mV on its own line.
156.1 mV
